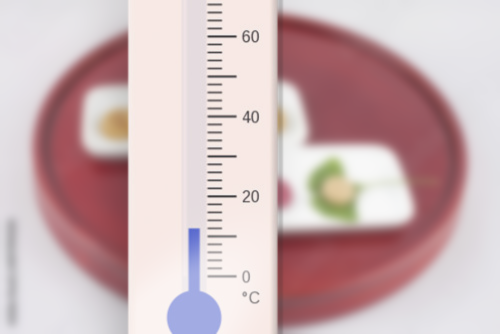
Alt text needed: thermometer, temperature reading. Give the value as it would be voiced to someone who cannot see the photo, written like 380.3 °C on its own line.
12 °C
